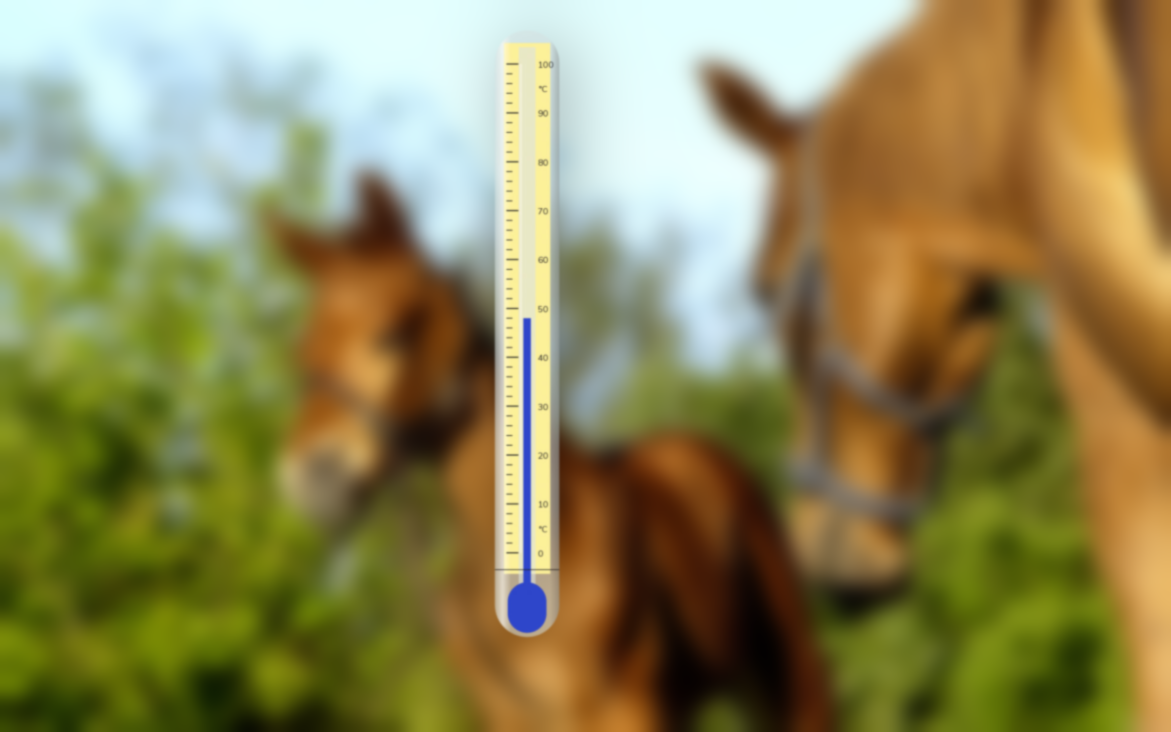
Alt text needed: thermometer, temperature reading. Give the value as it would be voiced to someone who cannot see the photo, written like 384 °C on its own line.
48 °C
